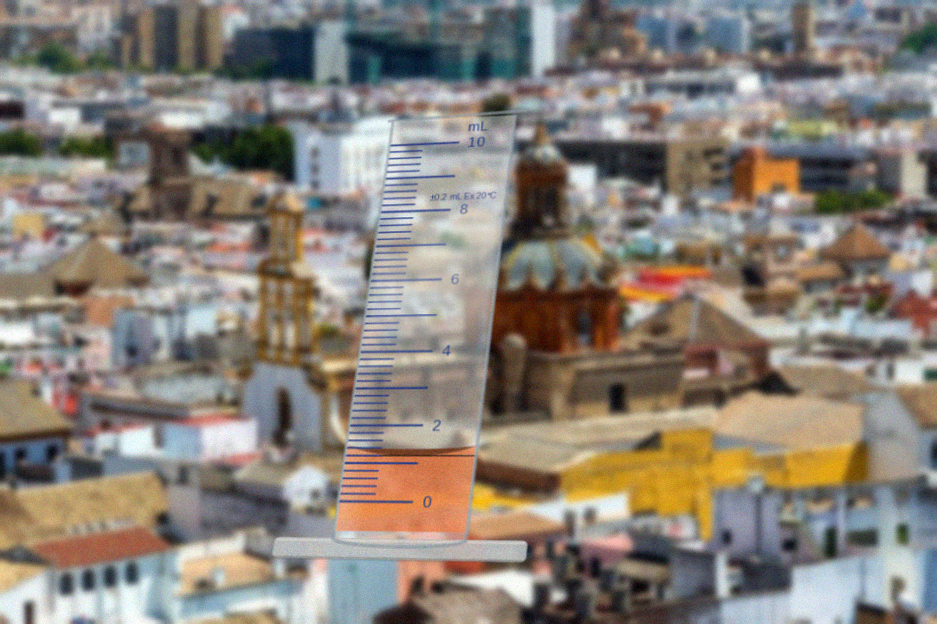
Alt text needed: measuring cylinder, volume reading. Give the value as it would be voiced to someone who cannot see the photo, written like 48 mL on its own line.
1.2 mL
